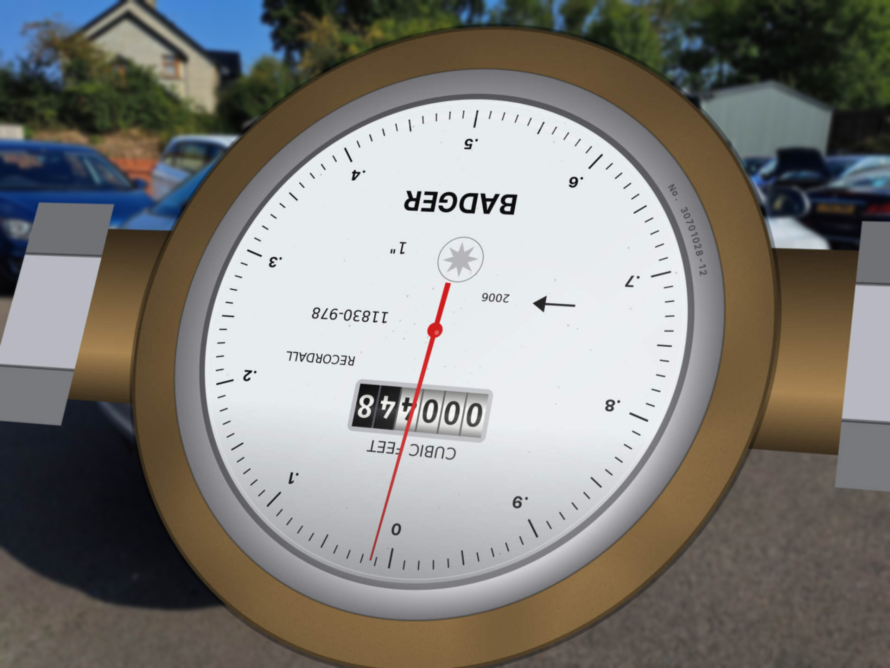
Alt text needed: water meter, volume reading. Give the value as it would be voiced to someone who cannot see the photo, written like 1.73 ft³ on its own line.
448.01 ft³
